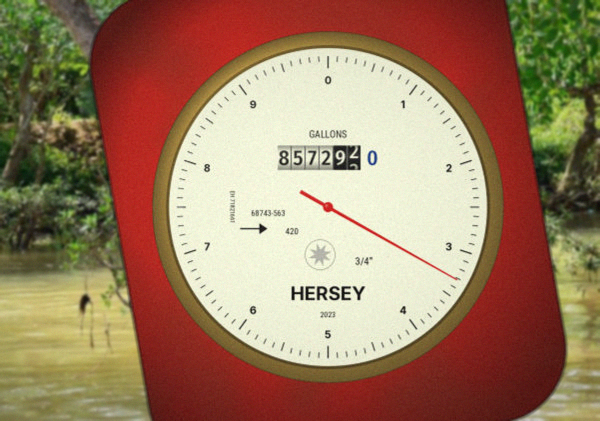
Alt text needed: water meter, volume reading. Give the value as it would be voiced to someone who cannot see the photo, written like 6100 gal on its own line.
8572923.3 gal
